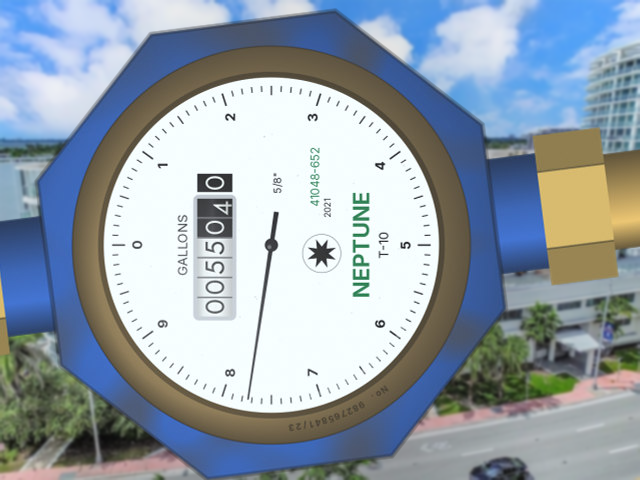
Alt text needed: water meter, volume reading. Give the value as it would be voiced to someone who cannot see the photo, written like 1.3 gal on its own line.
55037.7 gal
